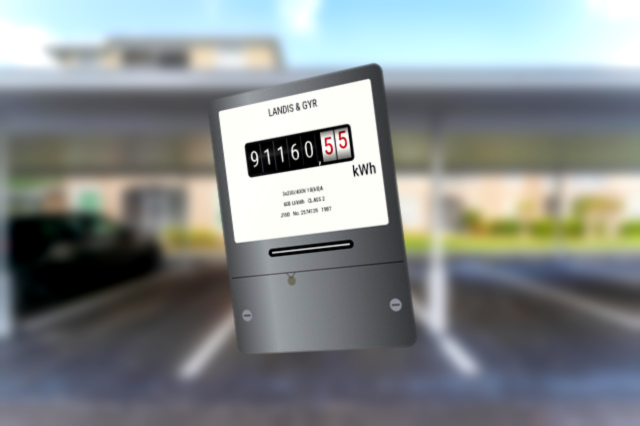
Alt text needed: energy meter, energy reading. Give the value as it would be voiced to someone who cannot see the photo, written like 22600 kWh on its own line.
91160.55 kWh
